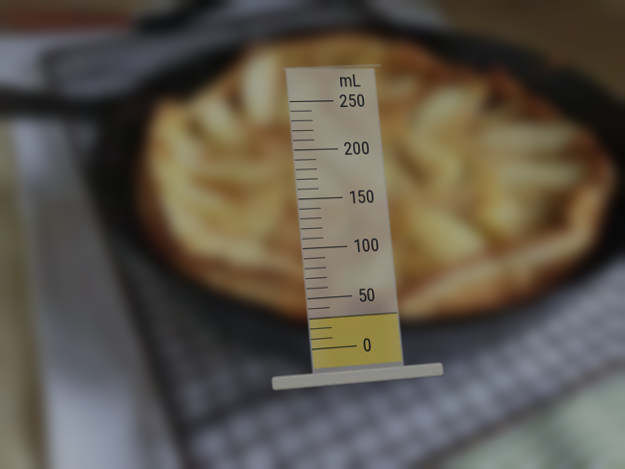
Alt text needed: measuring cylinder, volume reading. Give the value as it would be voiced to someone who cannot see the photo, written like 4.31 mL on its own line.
30 mL
